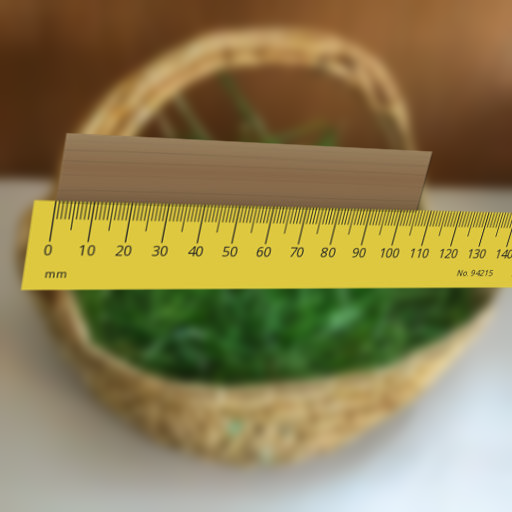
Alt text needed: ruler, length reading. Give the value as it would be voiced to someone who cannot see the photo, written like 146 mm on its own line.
105 mm
